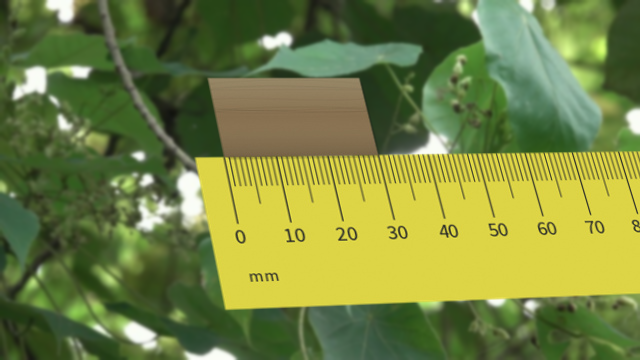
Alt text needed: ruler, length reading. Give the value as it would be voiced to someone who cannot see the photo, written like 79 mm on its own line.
30 mm
